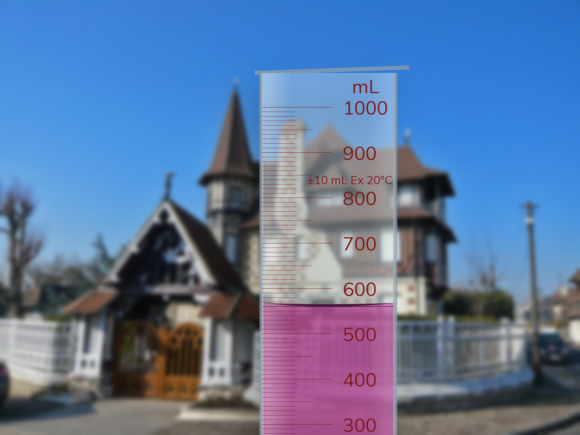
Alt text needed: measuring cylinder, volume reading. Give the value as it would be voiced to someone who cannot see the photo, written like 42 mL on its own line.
560 mL
